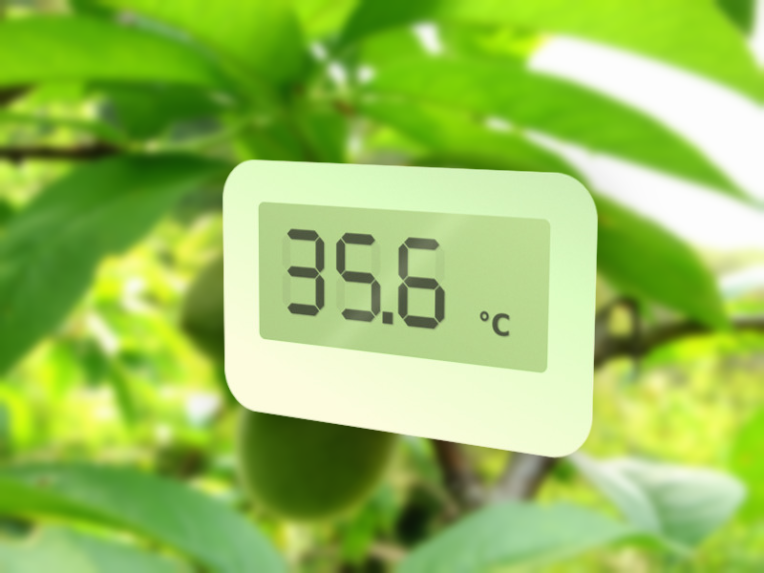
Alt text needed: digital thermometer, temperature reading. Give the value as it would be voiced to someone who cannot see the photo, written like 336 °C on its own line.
35.6 °C
